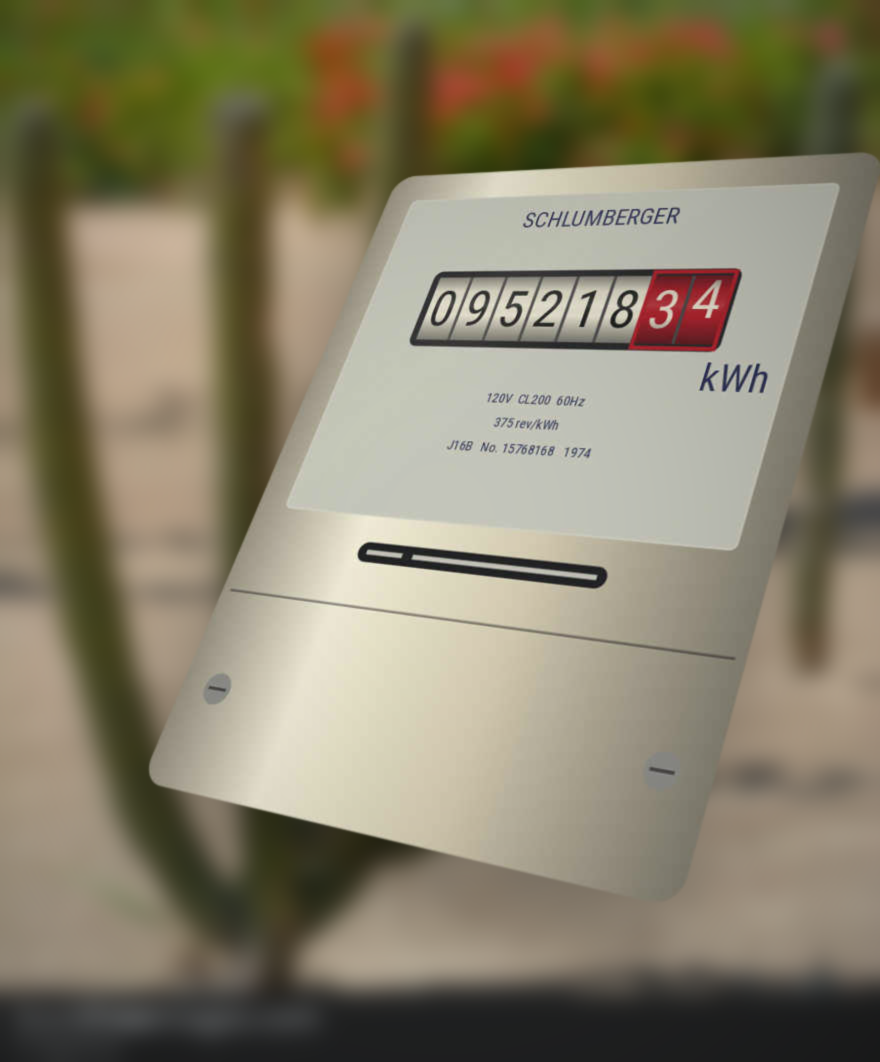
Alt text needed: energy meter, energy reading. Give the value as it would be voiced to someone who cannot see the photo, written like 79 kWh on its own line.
95218.34 kWh
